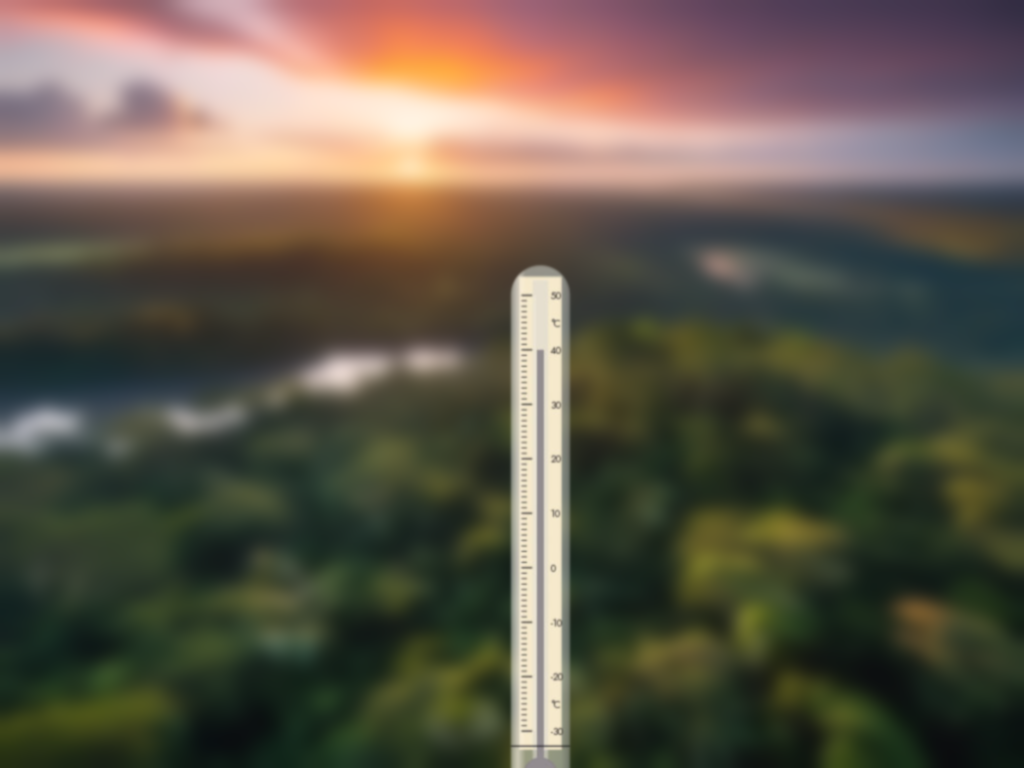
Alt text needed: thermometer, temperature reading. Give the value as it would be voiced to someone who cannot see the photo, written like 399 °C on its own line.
40 °C
